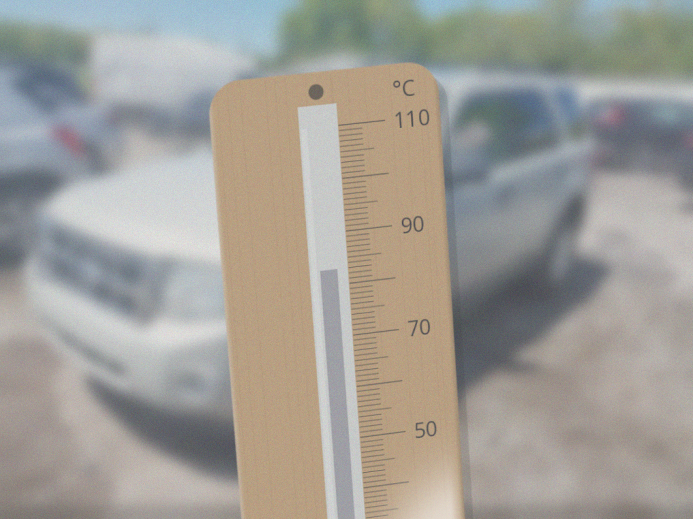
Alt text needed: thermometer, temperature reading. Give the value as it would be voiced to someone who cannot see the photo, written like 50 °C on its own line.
83 °C
